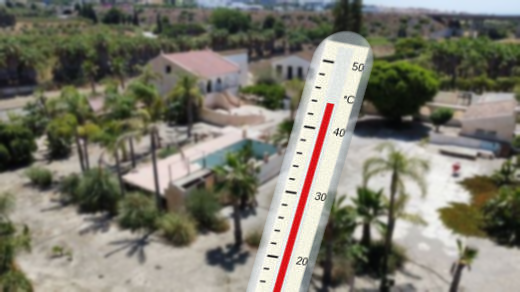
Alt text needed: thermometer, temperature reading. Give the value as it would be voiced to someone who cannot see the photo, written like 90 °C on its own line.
44 °C
